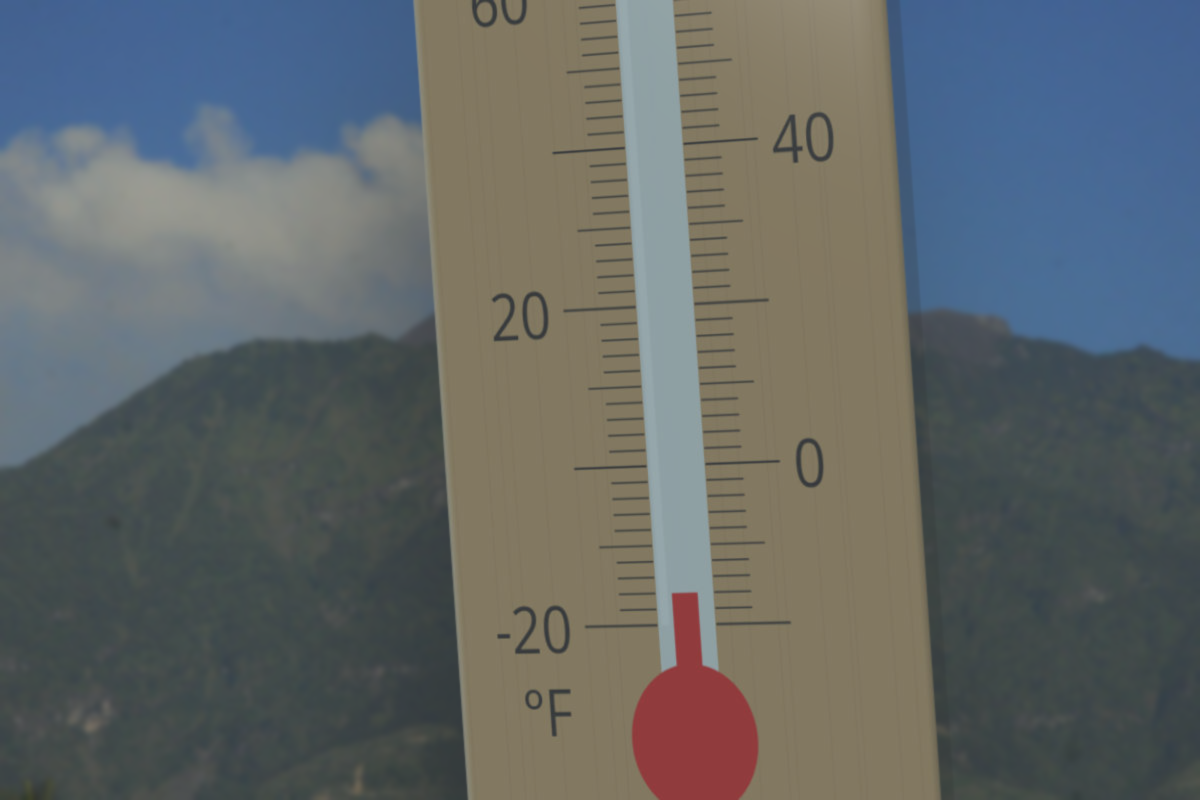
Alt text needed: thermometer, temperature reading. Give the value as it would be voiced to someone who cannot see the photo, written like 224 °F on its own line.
-16 °F
